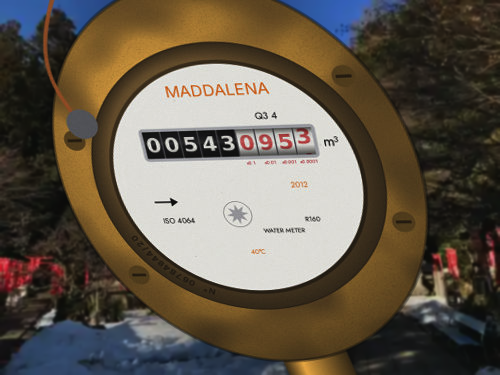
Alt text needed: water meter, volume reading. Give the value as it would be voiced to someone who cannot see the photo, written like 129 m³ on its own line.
543.0953 m³
